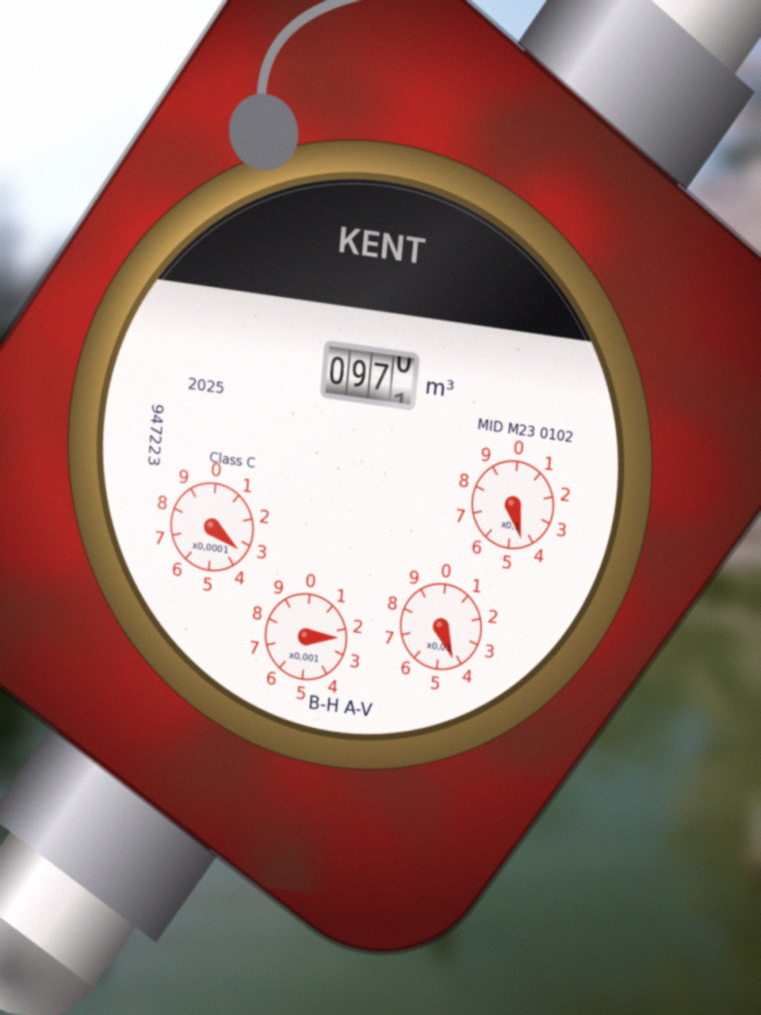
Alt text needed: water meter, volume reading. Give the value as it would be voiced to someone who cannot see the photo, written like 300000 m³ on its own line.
970.4423 m³
